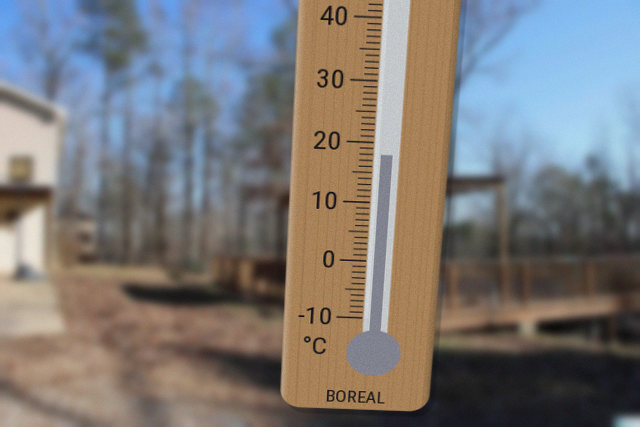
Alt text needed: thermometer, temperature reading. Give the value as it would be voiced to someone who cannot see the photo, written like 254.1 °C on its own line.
18 °C
